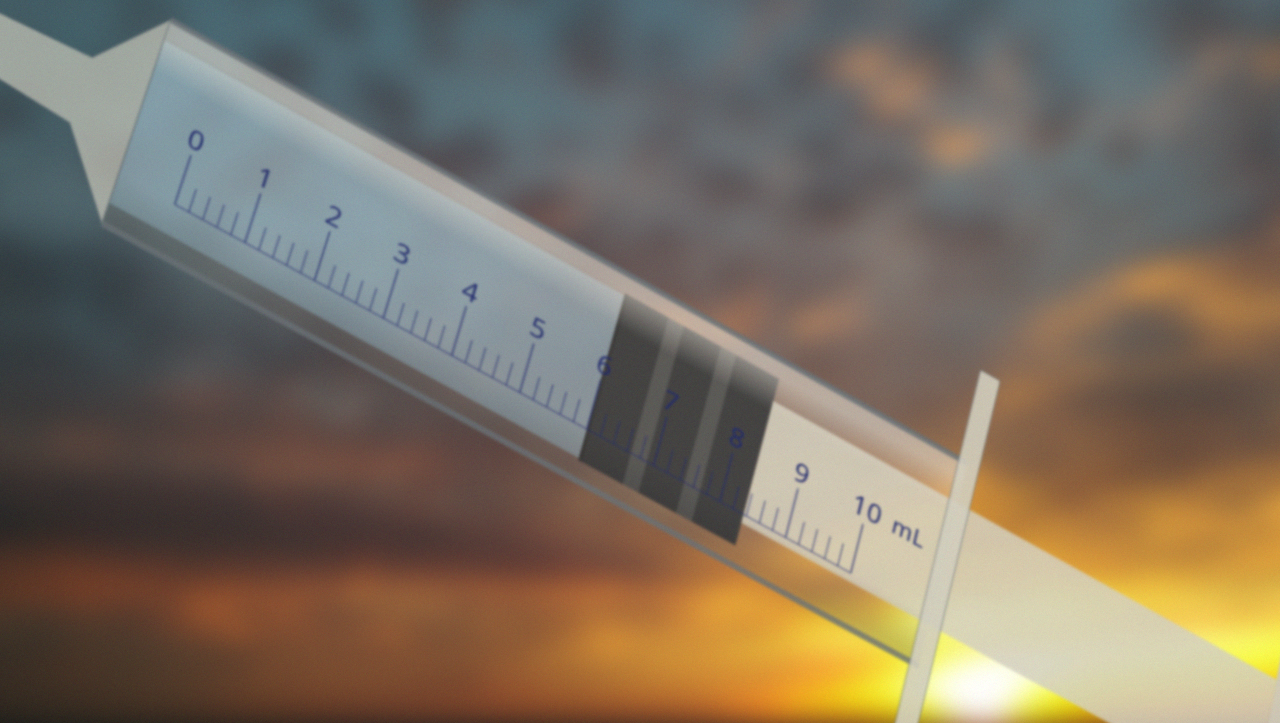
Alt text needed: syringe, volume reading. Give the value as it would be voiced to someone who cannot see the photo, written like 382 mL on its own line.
6 mL
